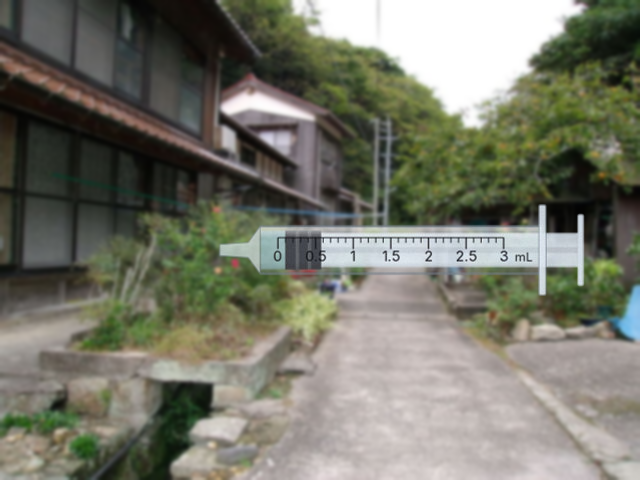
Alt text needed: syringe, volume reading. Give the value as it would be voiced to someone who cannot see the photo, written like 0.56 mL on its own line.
0.1 mL
